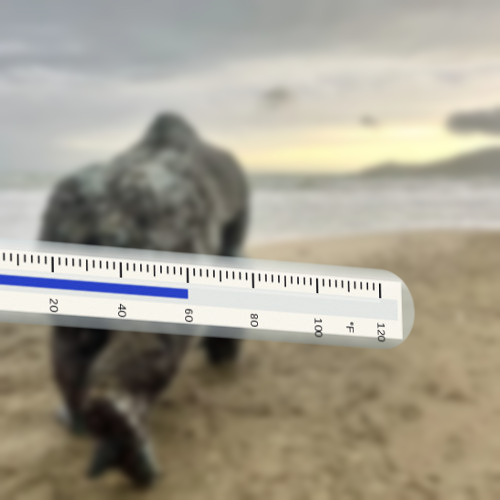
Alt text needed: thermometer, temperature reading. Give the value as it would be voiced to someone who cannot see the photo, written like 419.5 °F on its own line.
60 °F
